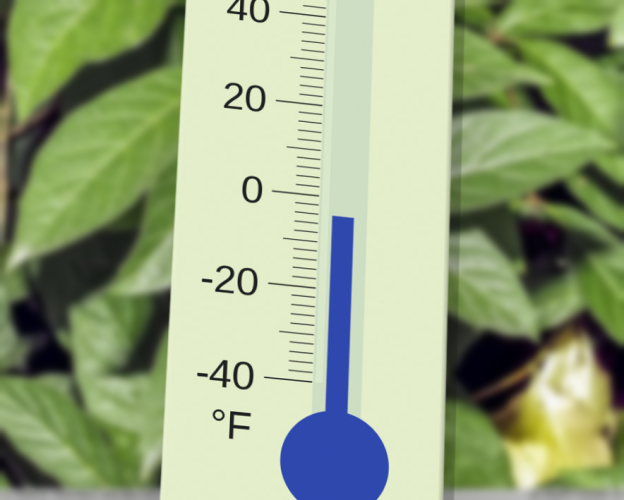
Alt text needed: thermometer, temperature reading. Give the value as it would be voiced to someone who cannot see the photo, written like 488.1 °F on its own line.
-4 °F
